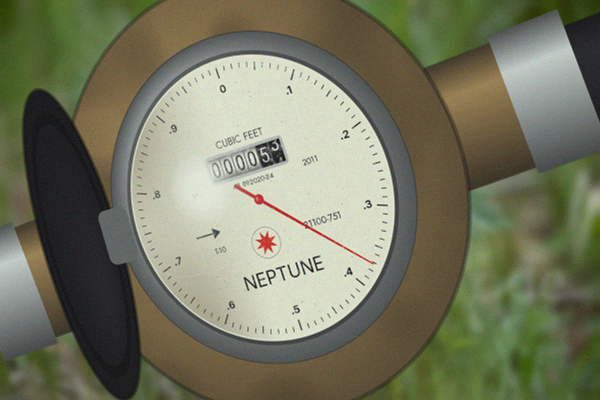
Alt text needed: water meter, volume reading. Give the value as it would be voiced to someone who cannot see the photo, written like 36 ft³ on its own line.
53.37 ft³
